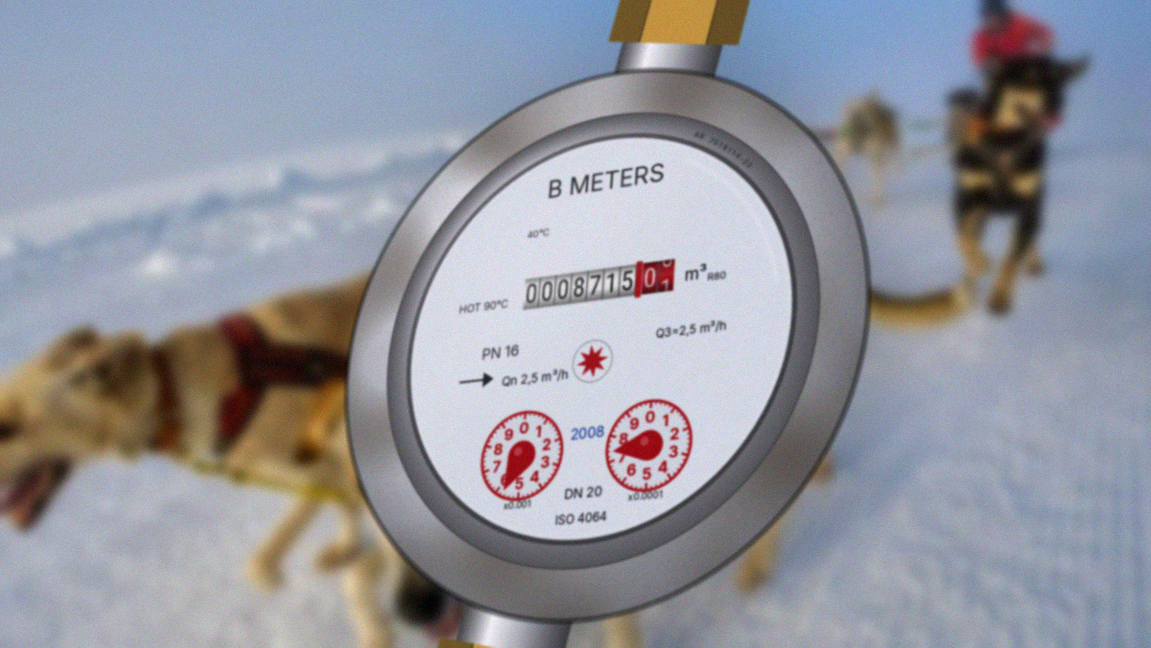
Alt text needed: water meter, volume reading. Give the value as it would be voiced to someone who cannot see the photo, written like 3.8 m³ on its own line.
8715.0057 m³
